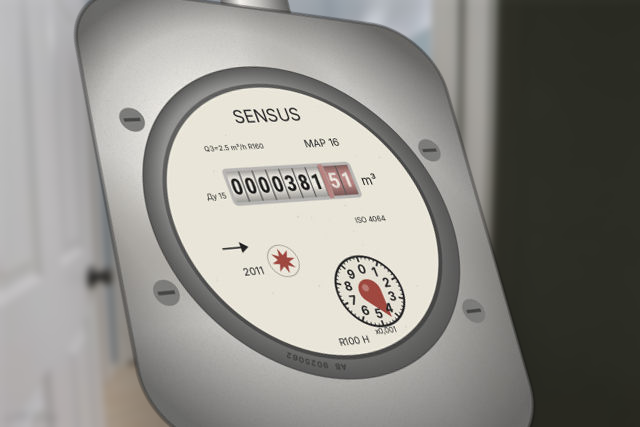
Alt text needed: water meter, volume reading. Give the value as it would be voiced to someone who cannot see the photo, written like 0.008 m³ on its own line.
381.514 m³
